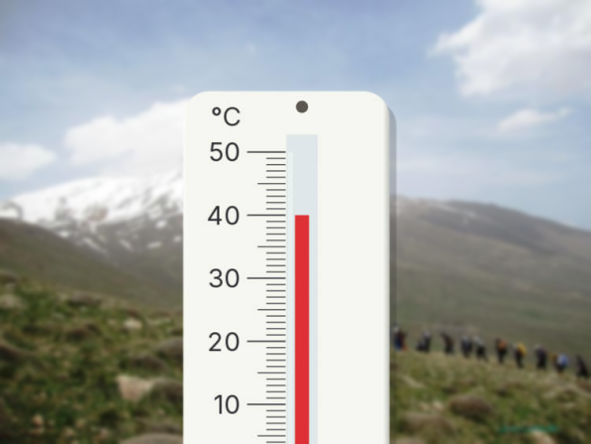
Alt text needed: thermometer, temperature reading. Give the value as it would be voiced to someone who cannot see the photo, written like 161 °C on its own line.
40 °C
